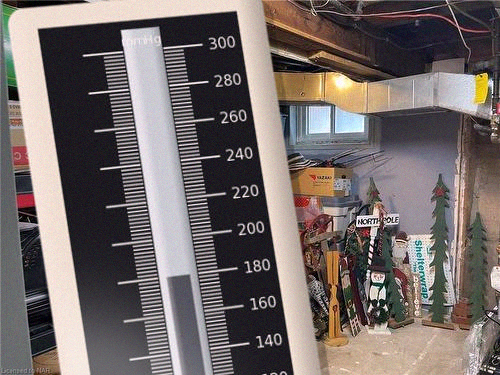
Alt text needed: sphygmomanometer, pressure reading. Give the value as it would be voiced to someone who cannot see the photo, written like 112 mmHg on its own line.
180 mmHg
